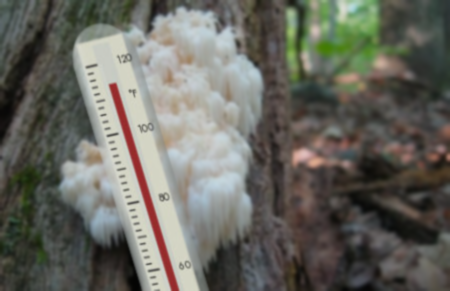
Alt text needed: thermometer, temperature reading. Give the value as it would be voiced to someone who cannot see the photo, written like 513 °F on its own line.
114 °F
